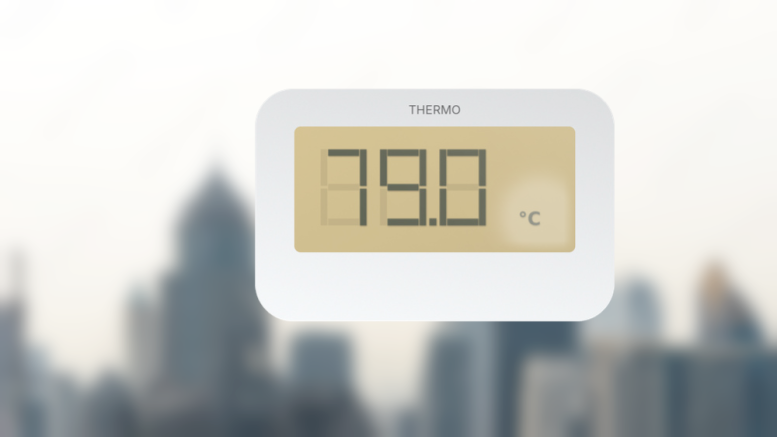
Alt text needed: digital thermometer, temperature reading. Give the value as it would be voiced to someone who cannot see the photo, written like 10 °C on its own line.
79.0 °C
